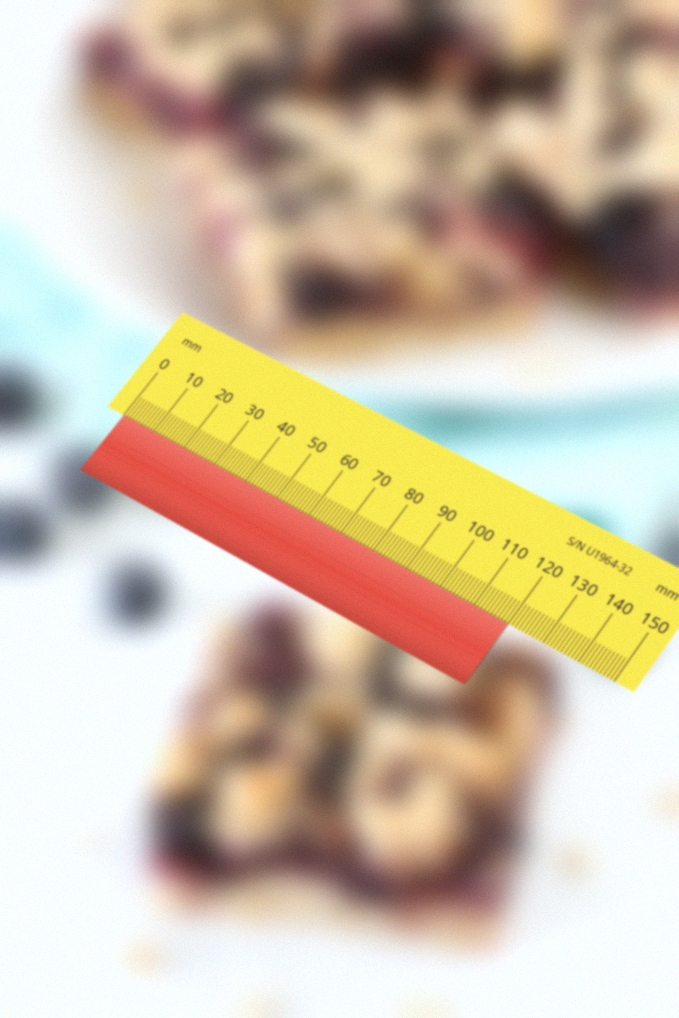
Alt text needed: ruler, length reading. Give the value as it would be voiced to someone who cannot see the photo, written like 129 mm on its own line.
120 mm
